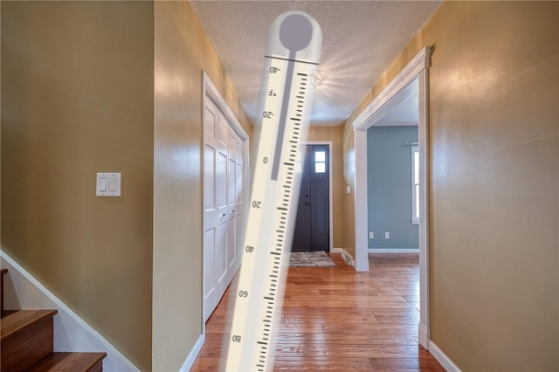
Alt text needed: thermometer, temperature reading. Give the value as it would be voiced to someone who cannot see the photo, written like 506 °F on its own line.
8 °F
